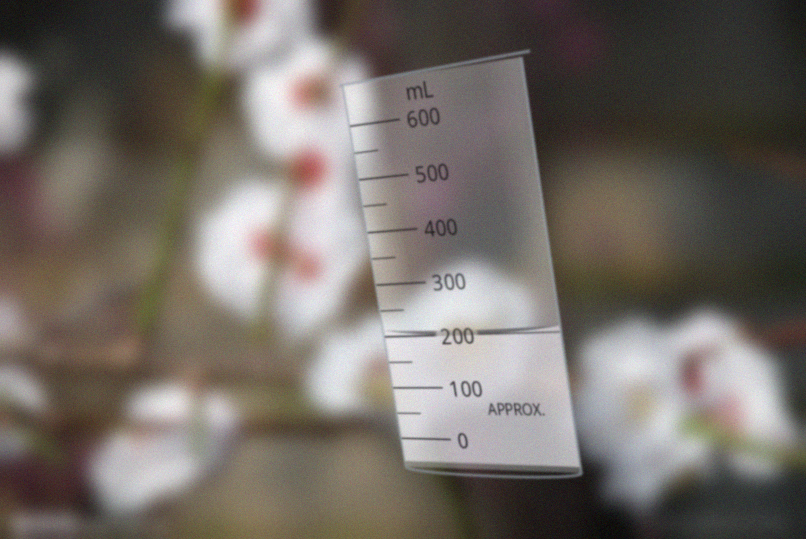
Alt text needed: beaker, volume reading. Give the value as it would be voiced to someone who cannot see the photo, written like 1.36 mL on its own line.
200 mL
